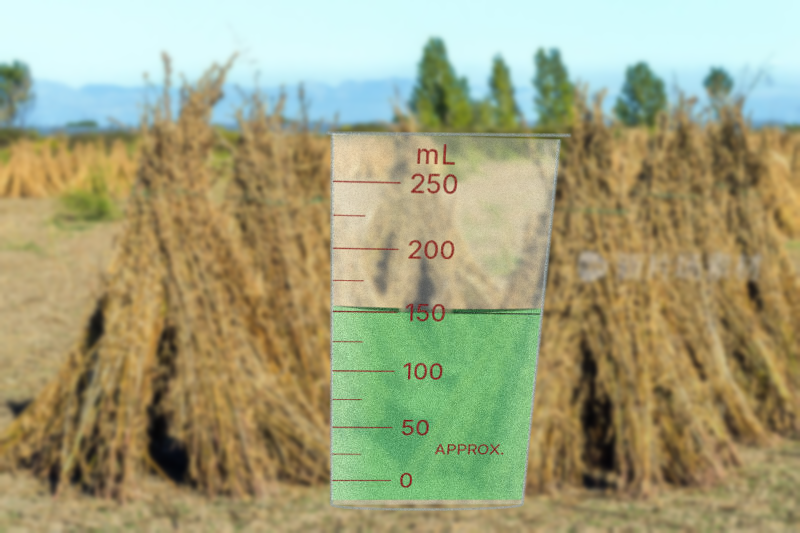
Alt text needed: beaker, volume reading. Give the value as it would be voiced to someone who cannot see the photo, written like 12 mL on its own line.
150 mL
